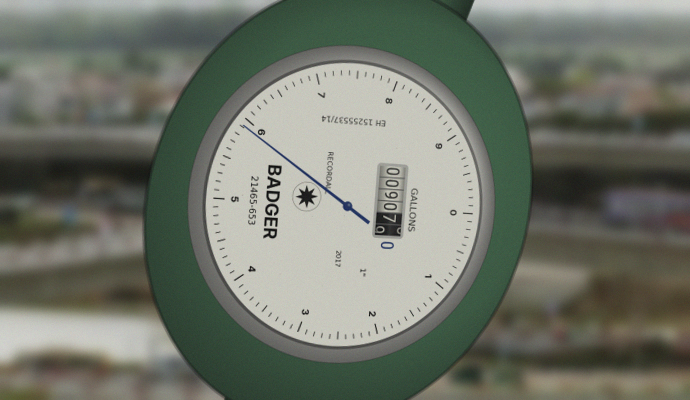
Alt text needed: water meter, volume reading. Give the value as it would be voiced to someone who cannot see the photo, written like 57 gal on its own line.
90785.9 gal
